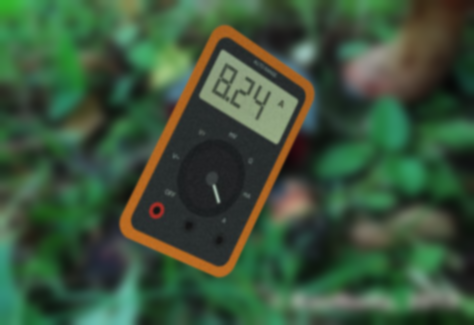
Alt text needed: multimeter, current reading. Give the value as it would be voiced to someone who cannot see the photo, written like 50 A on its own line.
8.24 A
